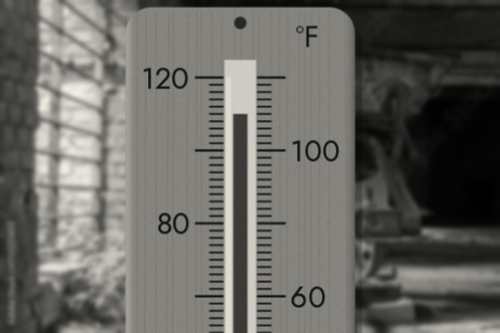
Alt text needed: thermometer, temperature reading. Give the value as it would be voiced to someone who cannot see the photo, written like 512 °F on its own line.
110 °F
